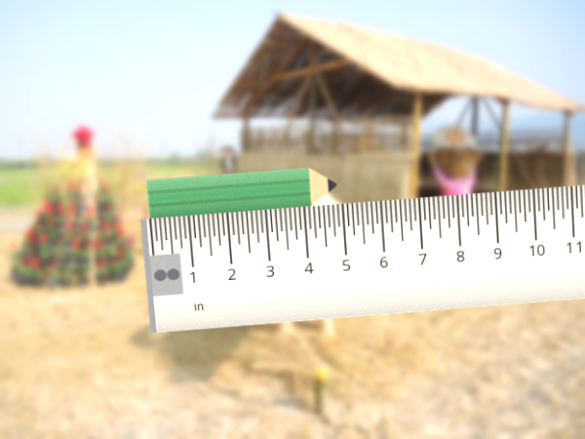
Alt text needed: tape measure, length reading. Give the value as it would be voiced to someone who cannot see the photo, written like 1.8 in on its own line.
4.875 in
